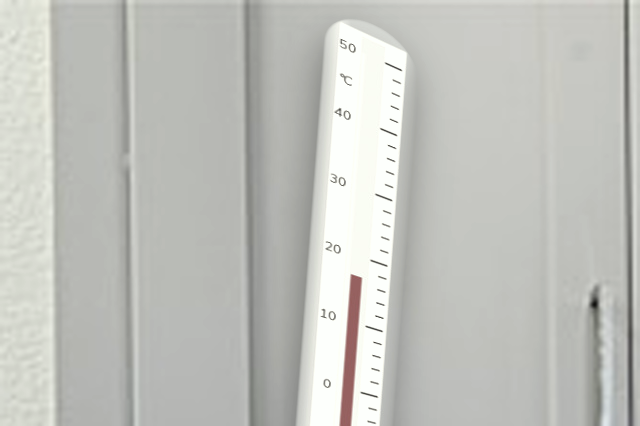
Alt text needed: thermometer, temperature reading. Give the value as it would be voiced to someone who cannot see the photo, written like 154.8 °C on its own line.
17 °C
